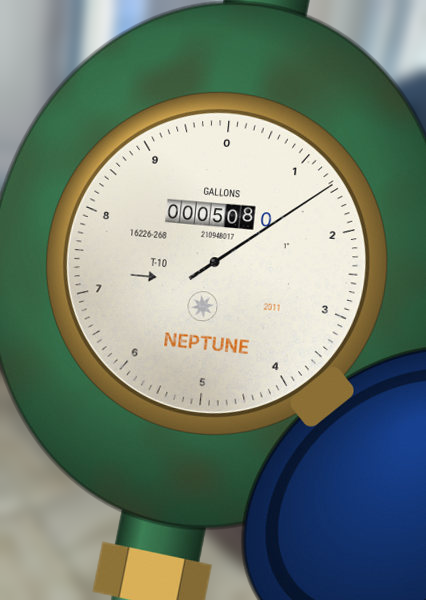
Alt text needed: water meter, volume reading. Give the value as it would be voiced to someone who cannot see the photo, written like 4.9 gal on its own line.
5081.4 gal
